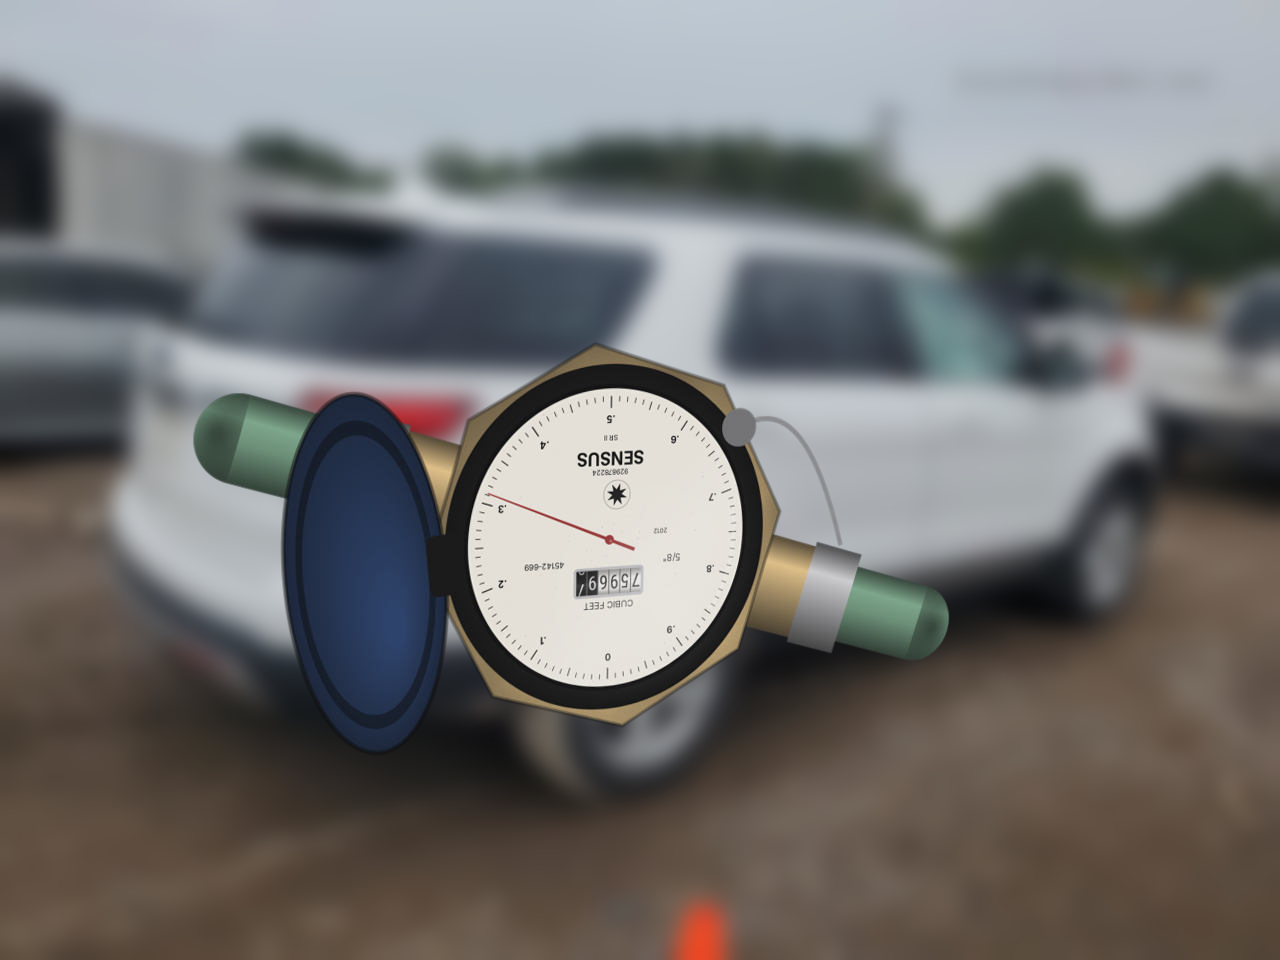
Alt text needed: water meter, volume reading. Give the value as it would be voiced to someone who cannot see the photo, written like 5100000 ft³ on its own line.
759697.31 ft³
